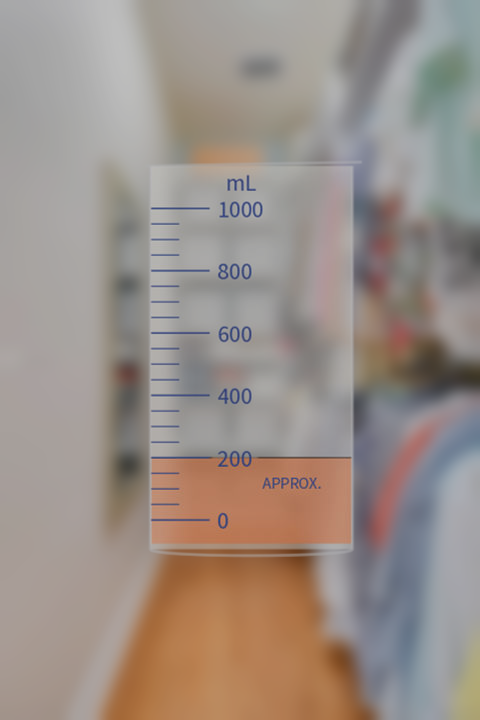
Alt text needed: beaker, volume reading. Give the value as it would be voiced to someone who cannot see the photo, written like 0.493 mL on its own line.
200 mL
